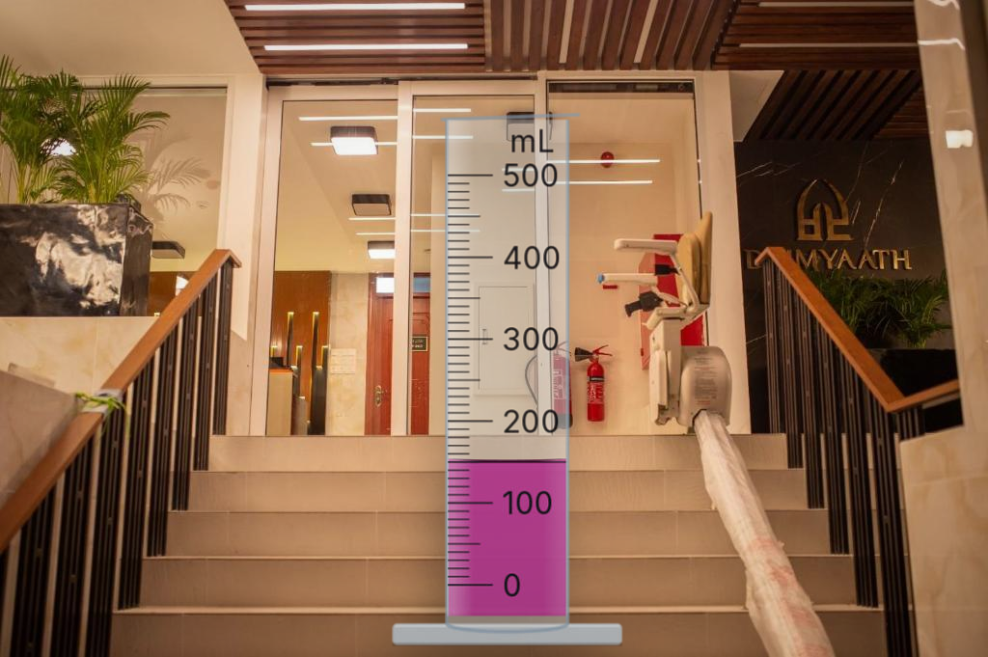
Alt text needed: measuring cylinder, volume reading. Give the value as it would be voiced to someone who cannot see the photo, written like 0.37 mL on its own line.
150 mL
